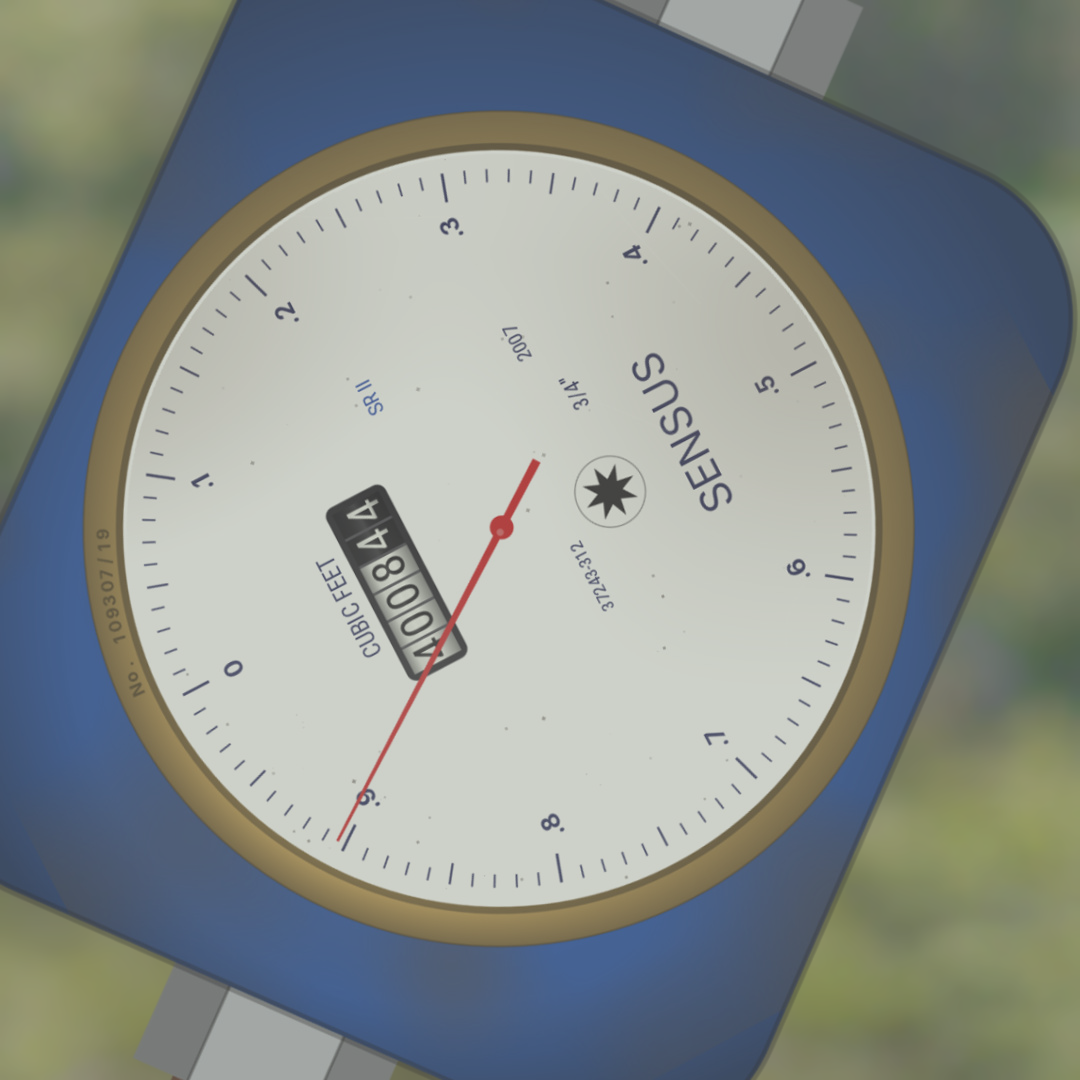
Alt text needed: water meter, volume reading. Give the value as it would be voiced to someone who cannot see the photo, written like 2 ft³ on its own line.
400843.90 ft³
